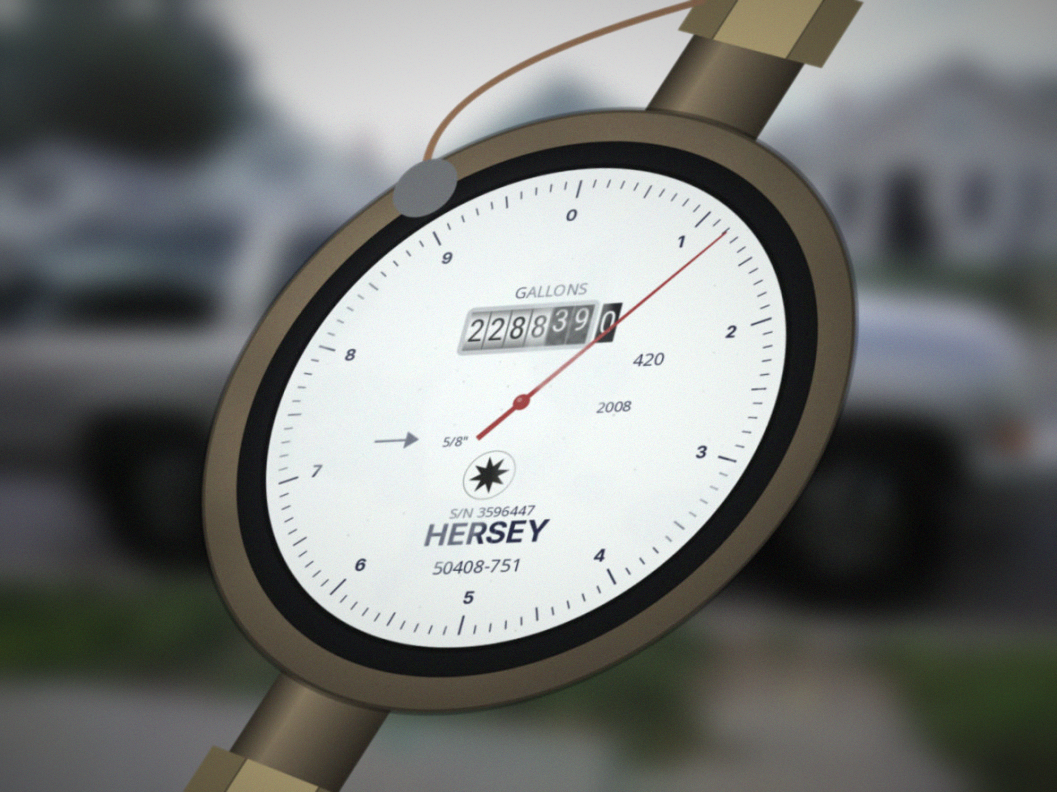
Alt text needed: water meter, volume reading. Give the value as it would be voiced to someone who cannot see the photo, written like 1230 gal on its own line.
2288391.2 gal
